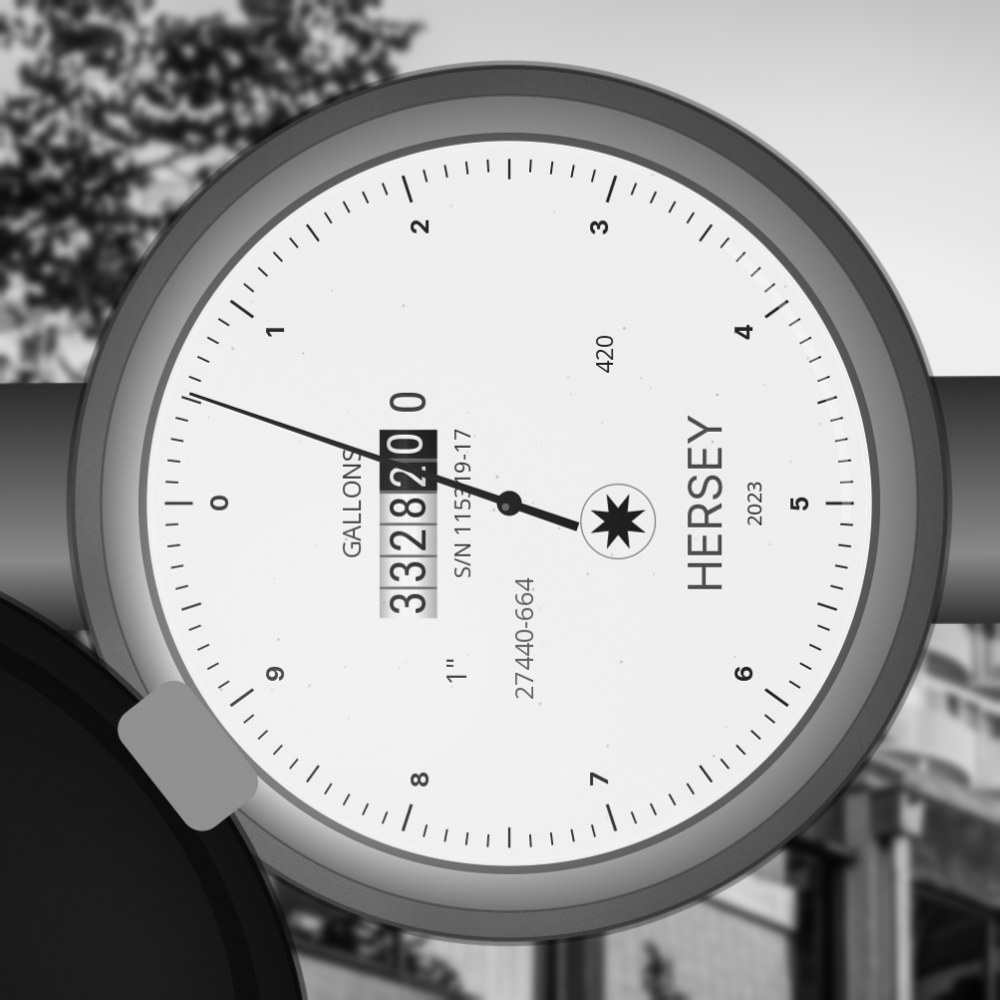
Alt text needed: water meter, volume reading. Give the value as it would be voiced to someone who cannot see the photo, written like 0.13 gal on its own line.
3328200.5 gal
